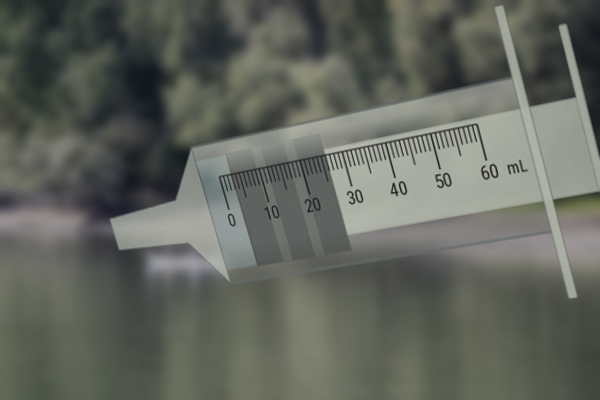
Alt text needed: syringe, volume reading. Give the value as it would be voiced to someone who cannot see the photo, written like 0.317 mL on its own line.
3 mL
